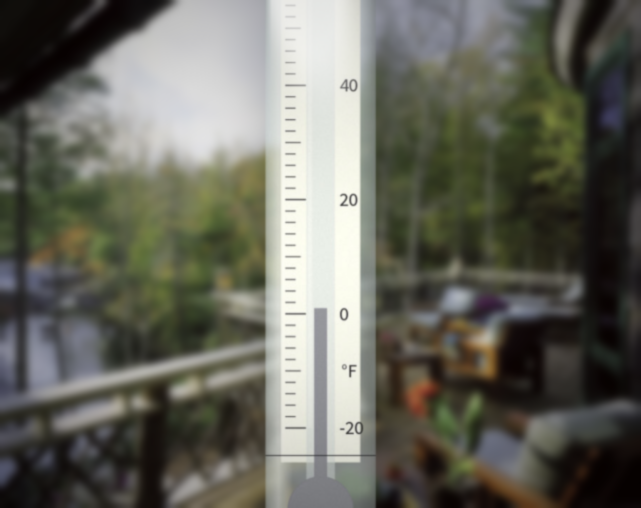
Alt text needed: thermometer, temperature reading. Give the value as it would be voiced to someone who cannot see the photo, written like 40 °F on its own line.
1 °F
